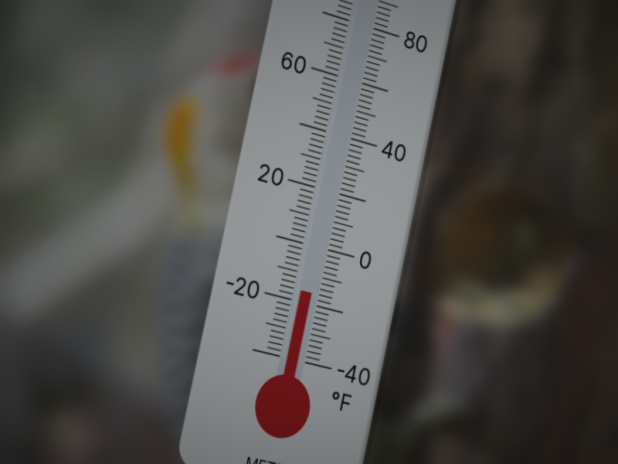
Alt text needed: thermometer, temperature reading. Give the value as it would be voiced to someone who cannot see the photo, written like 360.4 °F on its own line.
-16 °F
